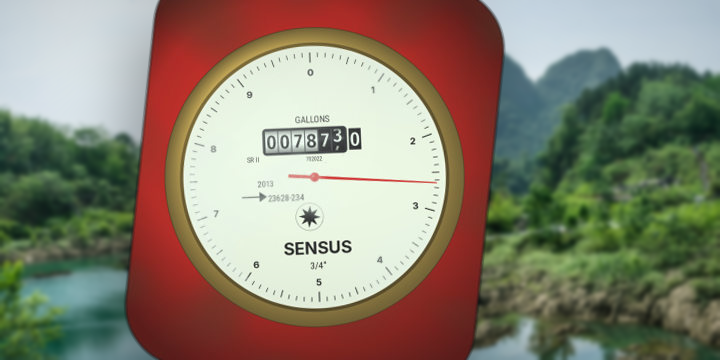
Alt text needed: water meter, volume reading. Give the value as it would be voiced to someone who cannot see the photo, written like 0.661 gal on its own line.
78732.6 gal
